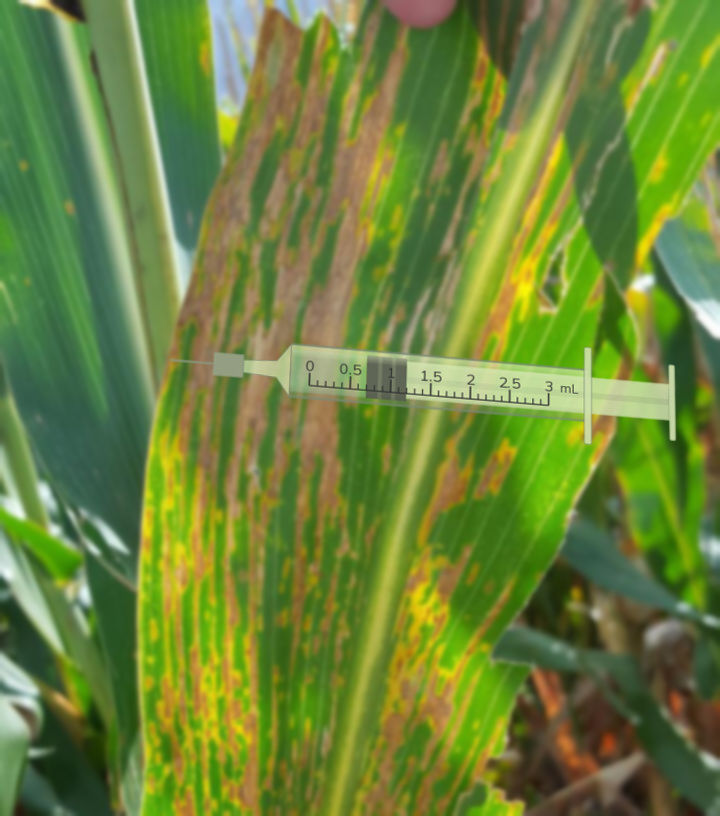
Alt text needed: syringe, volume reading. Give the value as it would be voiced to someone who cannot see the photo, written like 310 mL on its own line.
0.7 mL
